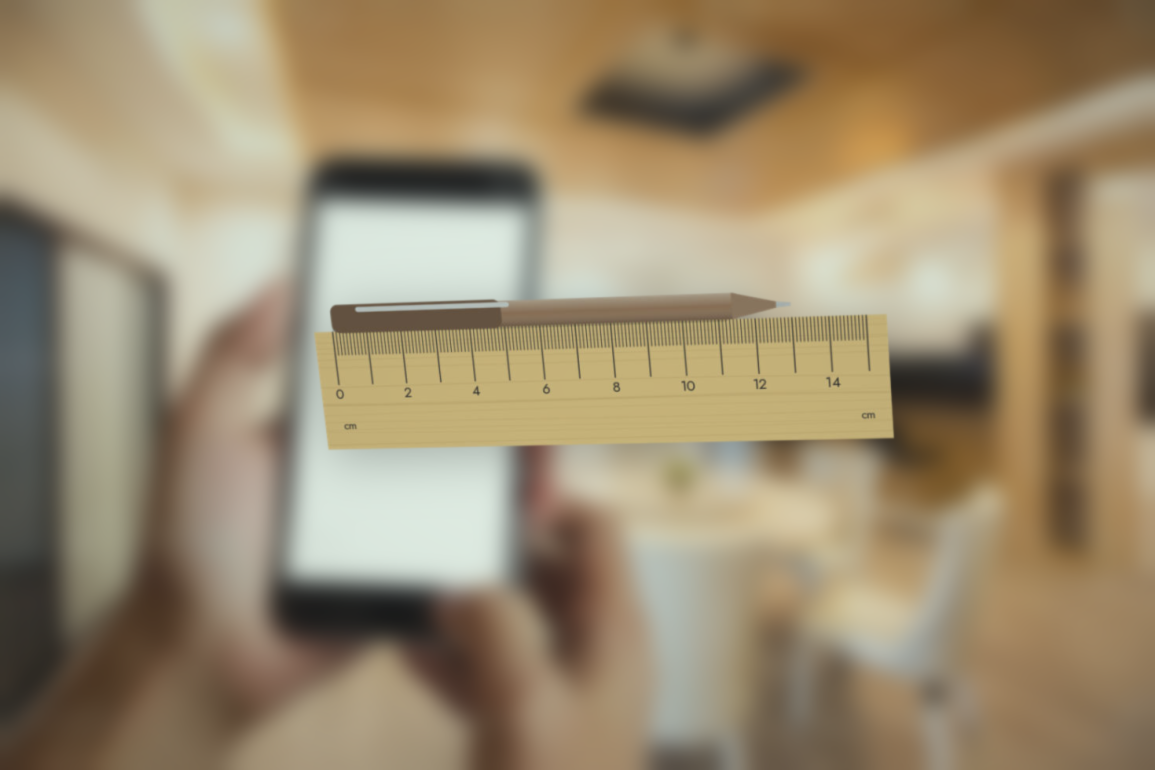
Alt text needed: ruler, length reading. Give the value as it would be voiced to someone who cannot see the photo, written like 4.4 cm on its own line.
13 cm
